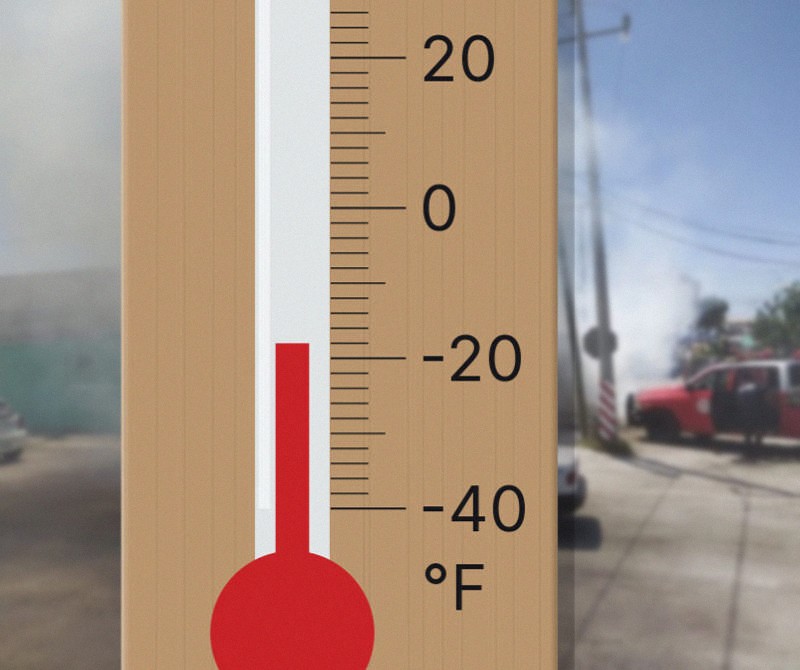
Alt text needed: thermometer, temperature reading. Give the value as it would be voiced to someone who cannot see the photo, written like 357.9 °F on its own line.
-18 °F
